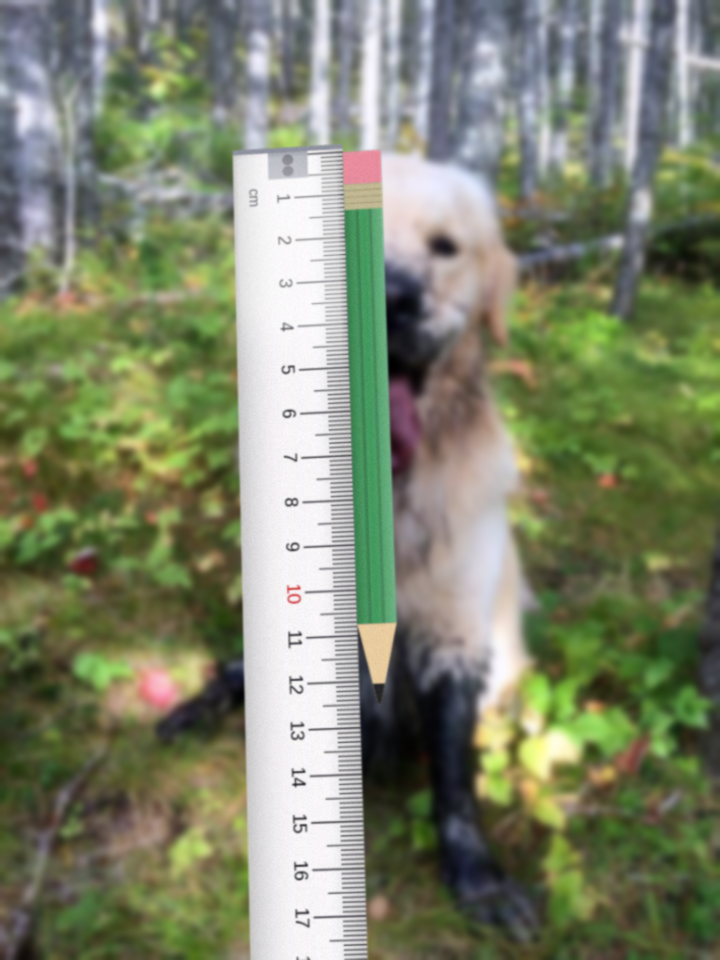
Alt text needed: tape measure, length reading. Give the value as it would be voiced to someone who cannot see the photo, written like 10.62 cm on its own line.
12.5 cm
